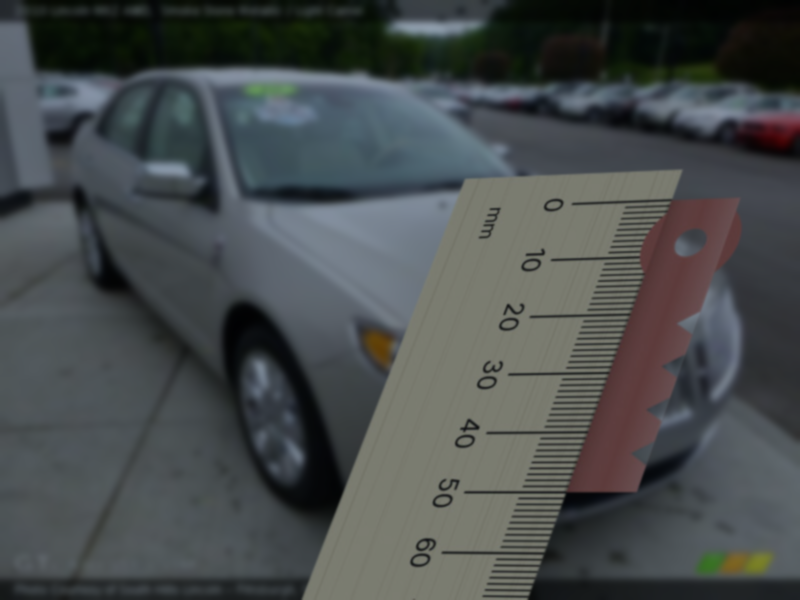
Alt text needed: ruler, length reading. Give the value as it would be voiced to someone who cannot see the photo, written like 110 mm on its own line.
50 mm
